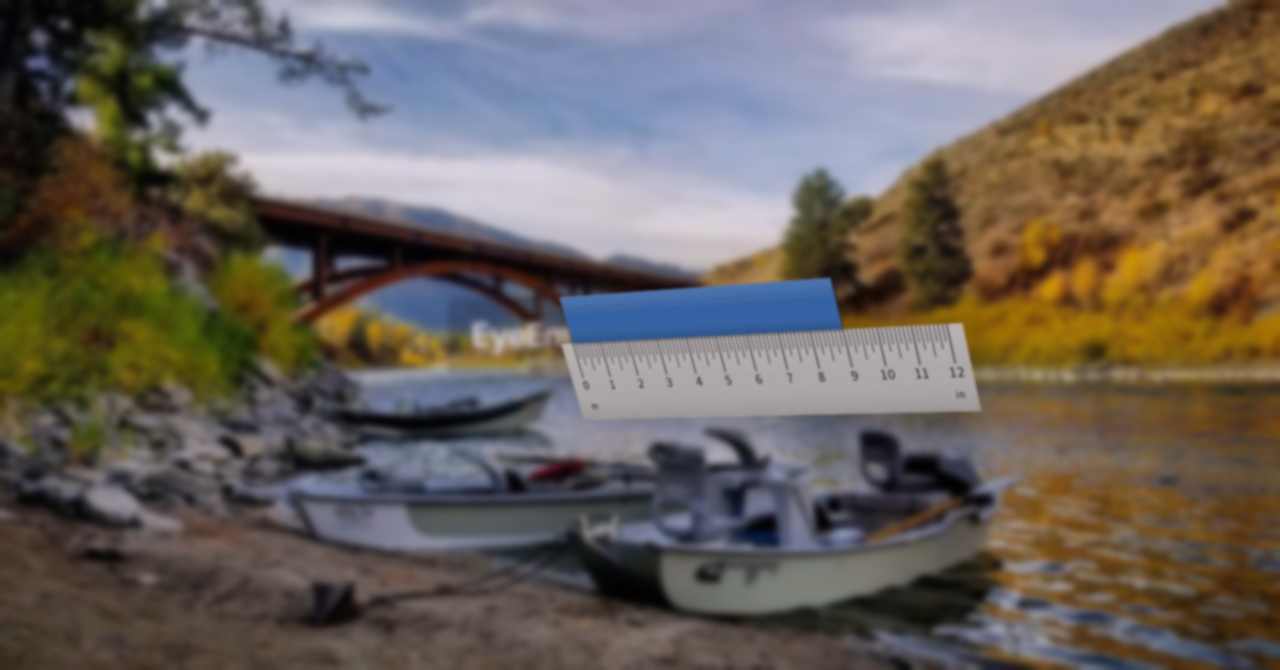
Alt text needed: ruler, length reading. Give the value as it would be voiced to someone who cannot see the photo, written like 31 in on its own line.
9 in
